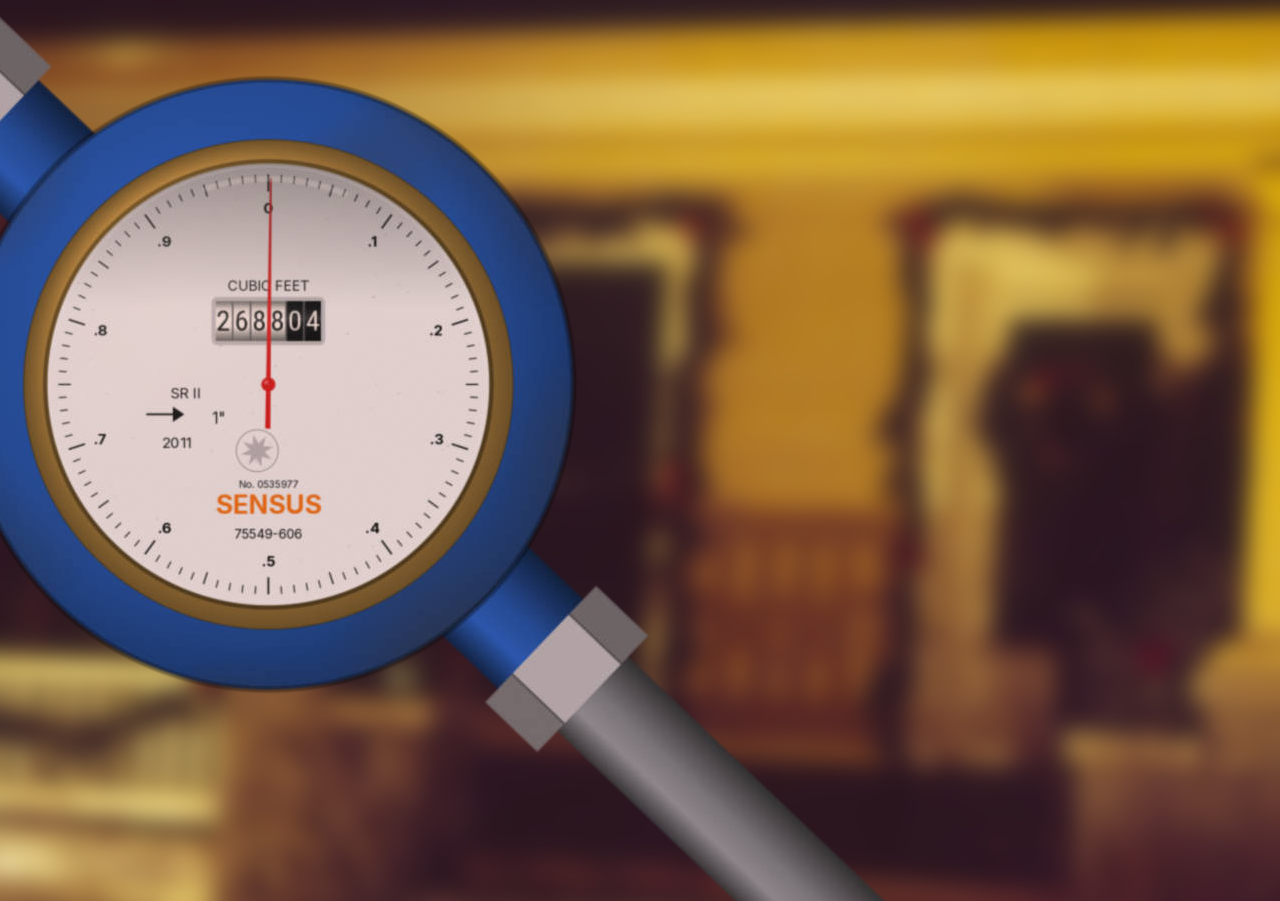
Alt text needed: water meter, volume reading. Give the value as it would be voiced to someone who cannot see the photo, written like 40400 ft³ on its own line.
268804.00 ft³
